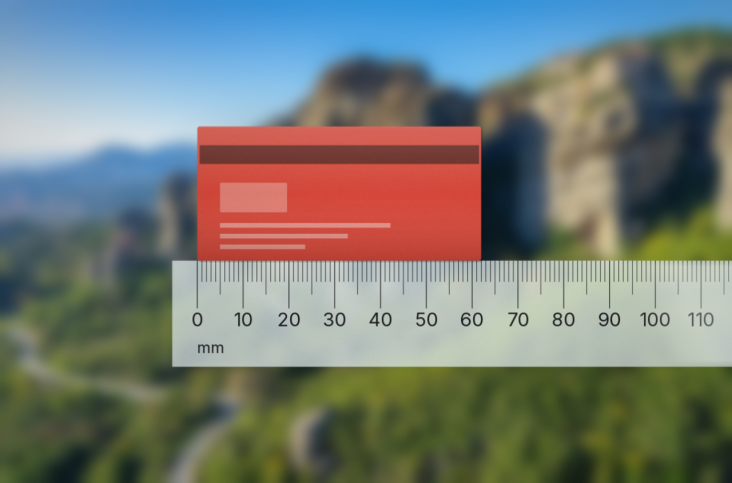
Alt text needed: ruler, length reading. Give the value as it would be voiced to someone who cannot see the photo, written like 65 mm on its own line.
62 mm
